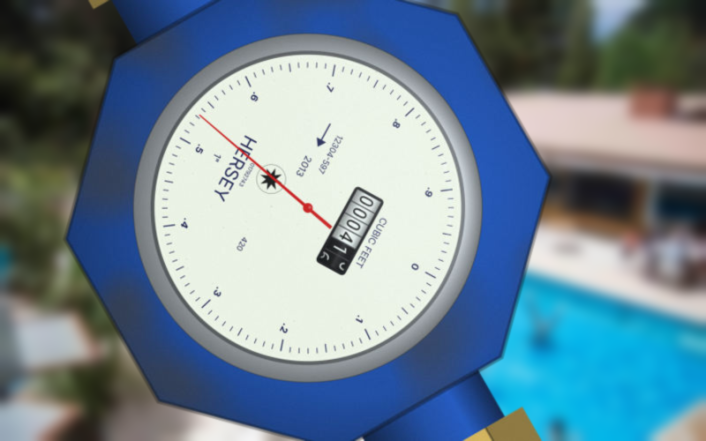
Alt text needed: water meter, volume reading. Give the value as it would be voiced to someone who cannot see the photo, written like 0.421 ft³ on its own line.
415.53 ft³
